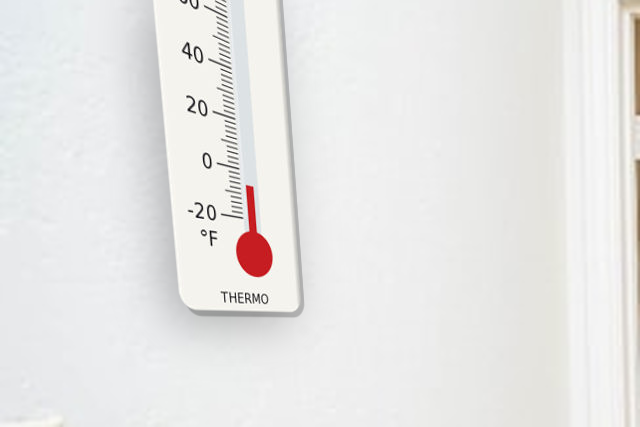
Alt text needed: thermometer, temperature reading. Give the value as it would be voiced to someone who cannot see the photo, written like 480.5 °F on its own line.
-6 °F
